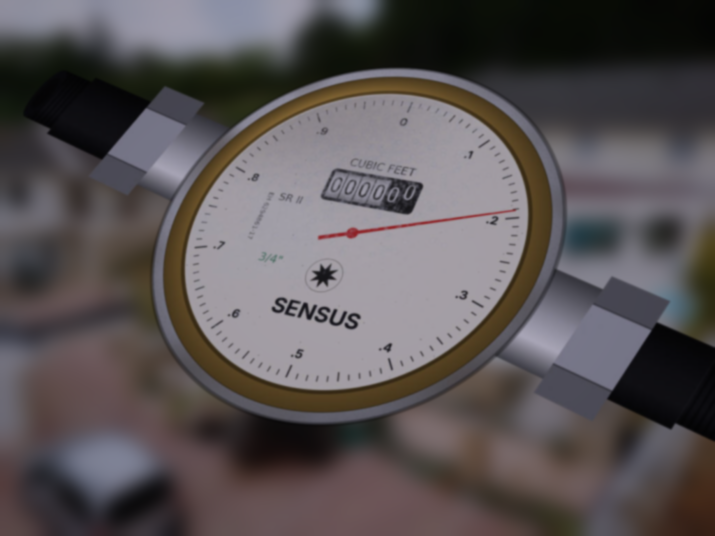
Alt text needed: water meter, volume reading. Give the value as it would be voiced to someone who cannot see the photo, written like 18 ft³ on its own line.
0.19 ft³
